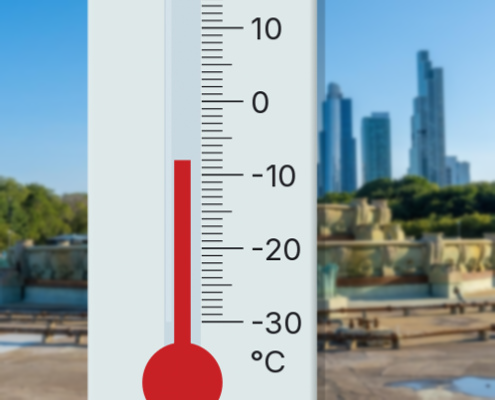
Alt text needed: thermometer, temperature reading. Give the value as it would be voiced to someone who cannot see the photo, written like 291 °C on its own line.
-8 °C
